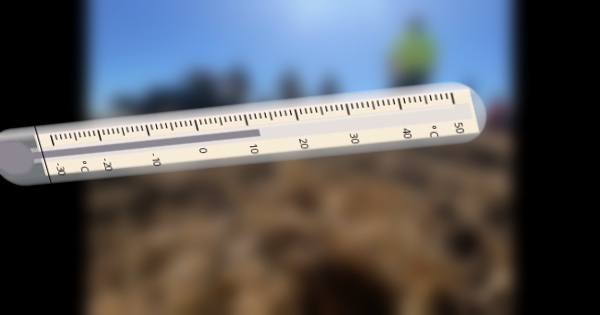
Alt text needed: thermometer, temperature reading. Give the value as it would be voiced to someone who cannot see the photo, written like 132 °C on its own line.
12 °C
